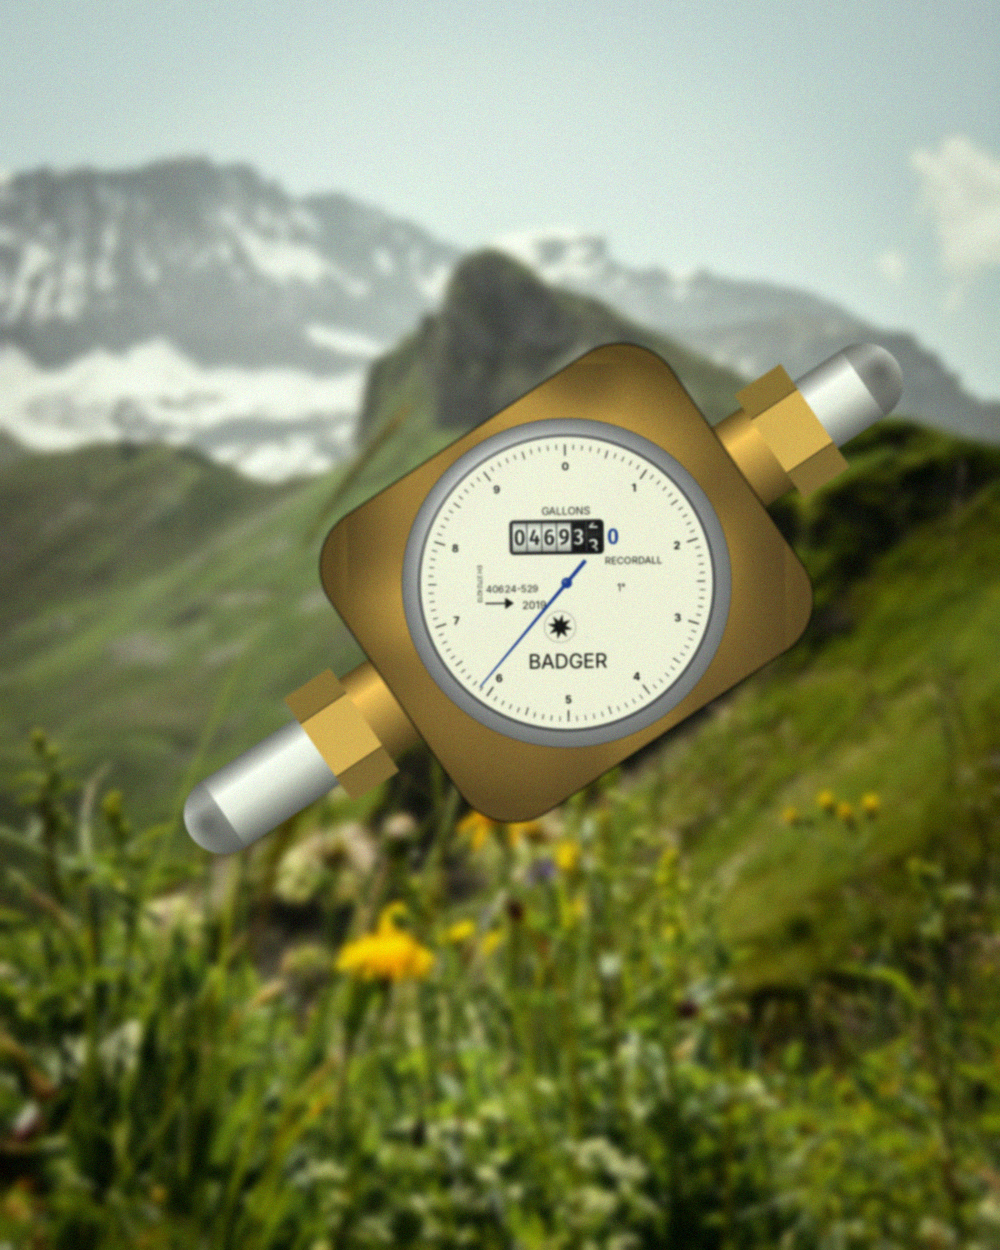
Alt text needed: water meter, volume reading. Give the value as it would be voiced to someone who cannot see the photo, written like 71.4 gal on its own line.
469326.1 gal
